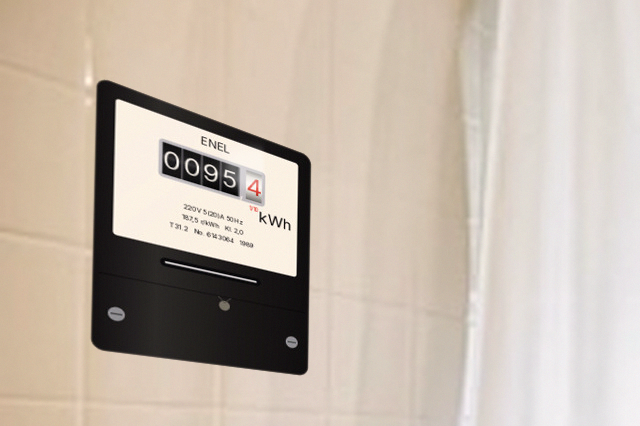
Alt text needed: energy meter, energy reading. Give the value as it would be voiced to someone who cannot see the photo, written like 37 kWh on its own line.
95.4 kWh
